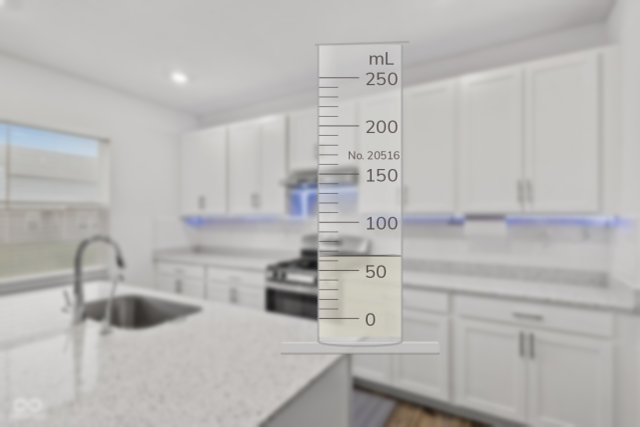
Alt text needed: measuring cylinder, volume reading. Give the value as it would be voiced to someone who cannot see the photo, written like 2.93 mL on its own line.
65 mL
